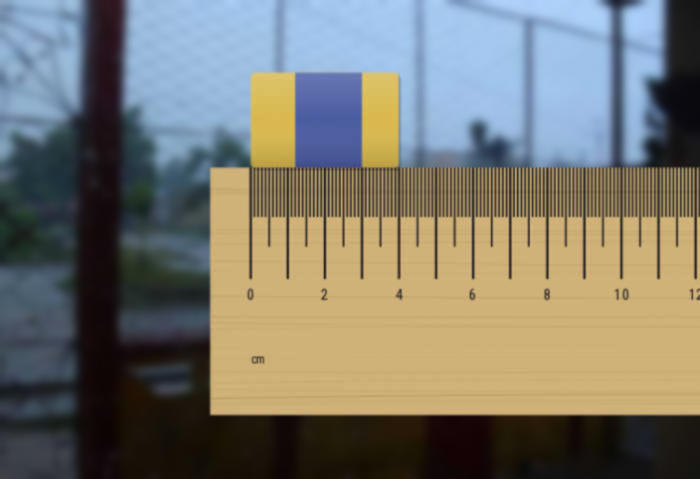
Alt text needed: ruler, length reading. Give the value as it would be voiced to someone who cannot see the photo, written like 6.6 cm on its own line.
4 cm
